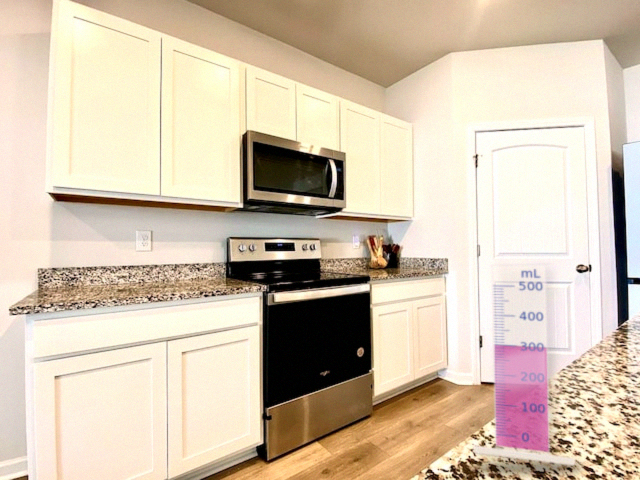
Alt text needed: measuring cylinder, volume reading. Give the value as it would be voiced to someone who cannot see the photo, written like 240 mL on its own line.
300 mL
